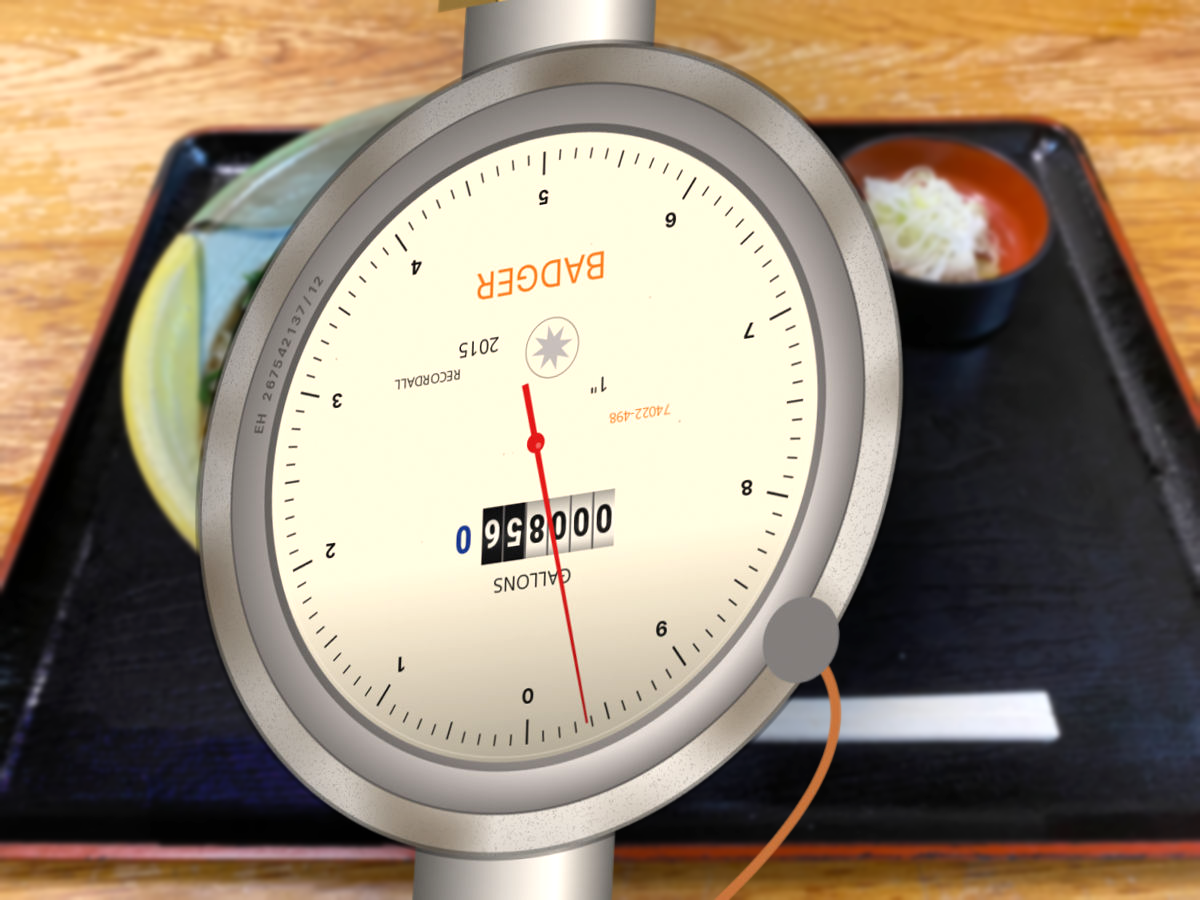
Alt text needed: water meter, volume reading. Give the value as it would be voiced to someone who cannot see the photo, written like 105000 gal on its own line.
8559.6 gal
